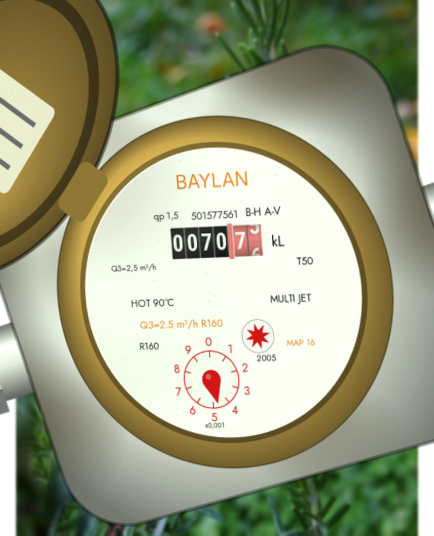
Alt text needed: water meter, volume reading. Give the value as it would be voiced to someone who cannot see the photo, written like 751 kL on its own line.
70.754 kL
